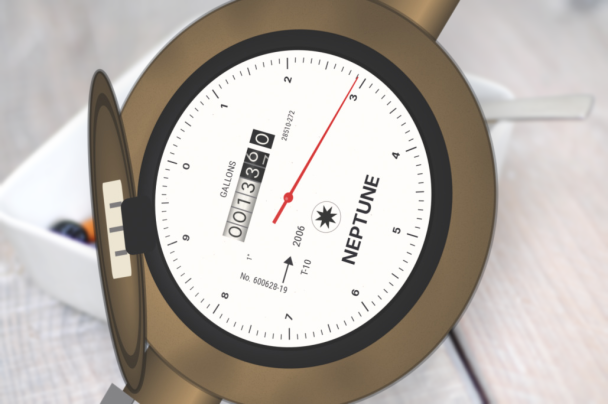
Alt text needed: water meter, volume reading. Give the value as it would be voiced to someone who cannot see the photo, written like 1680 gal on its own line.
13362.9 gal
